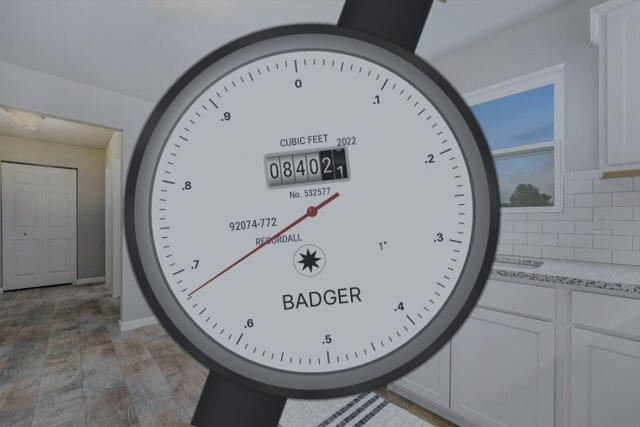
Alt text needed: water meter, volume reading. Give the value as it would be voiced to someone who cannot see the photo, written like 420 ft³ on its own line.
84020.67 ft³
